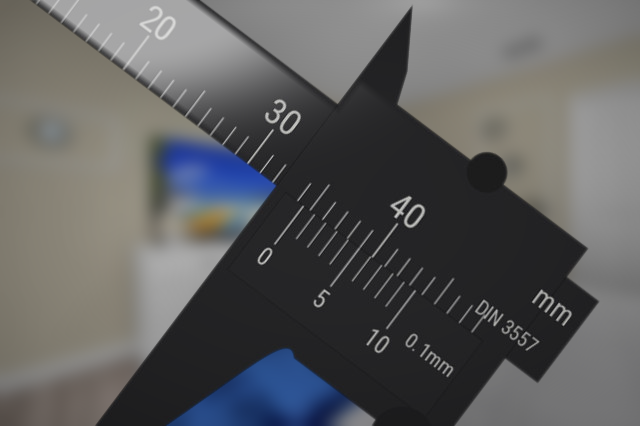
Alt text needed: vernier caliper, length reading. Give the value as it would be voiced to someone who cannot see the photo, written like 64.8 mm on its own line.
34.5 mm
